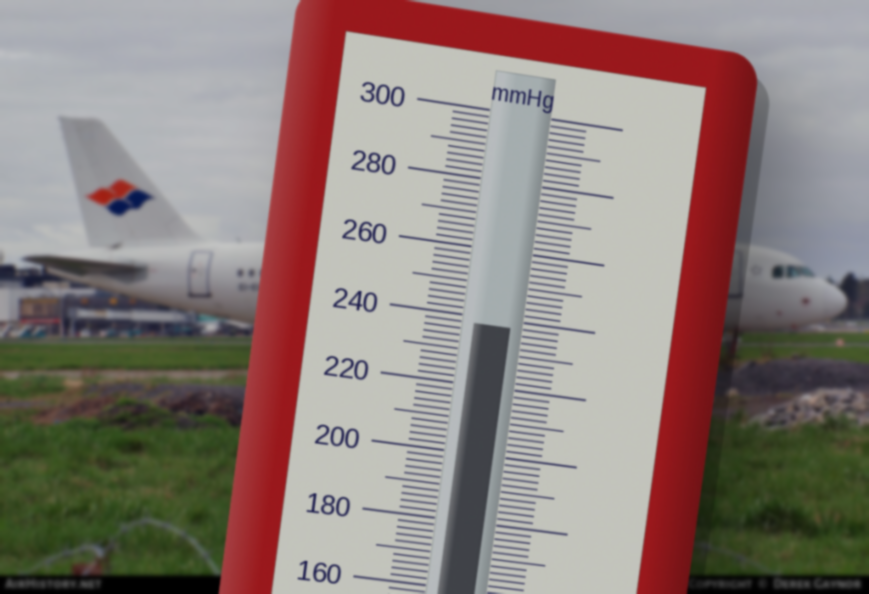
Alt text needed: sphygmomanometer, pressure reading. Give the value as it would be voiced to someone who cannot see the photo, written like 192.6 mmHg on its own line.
238 mmHg
